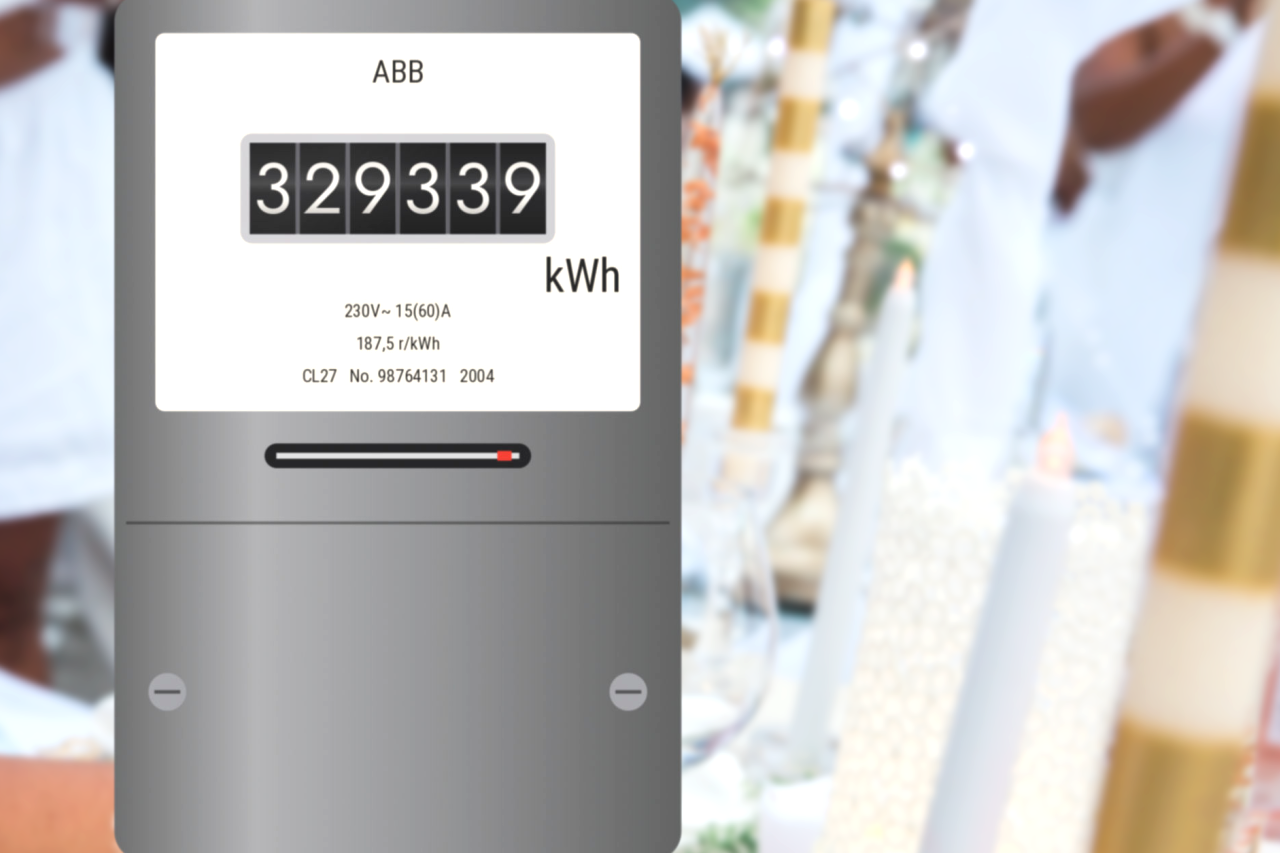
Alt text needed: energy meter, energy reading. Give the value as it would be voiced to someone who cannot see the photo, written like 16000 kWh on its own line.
329339 kWh
